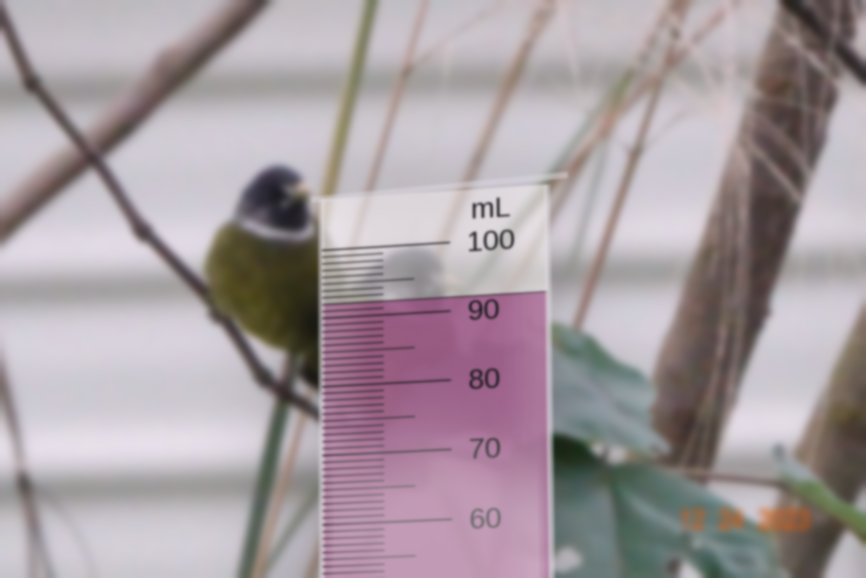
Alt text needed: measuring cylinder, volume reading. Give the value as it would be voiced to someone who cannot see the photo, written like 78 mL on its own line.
92 mL
